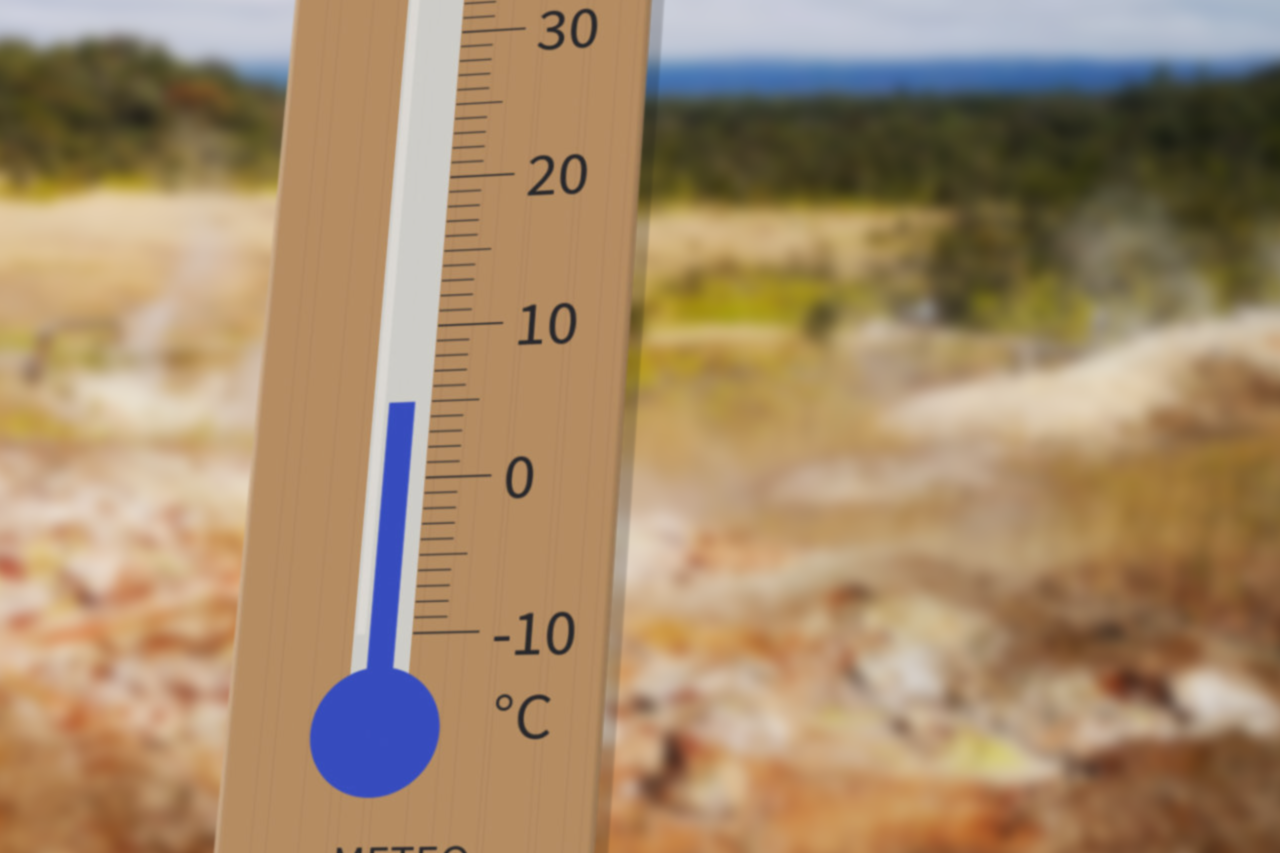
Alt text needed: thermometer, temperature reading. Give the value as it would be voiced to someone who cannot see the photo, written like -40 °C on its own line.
5 °C
